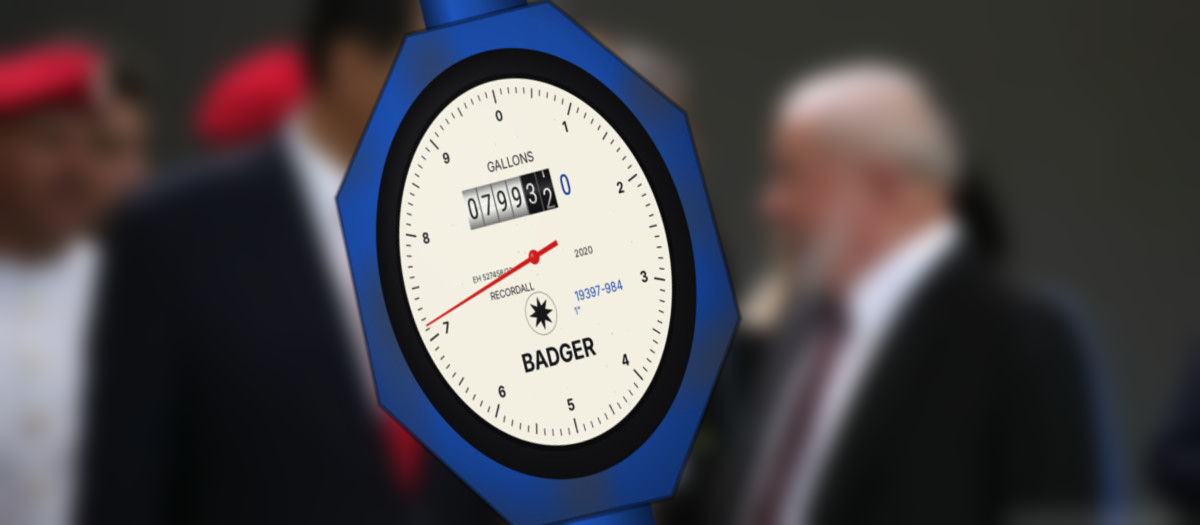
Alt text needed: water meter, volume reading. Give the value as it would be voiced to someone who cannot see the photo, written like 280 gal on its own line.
799317.1 gal
